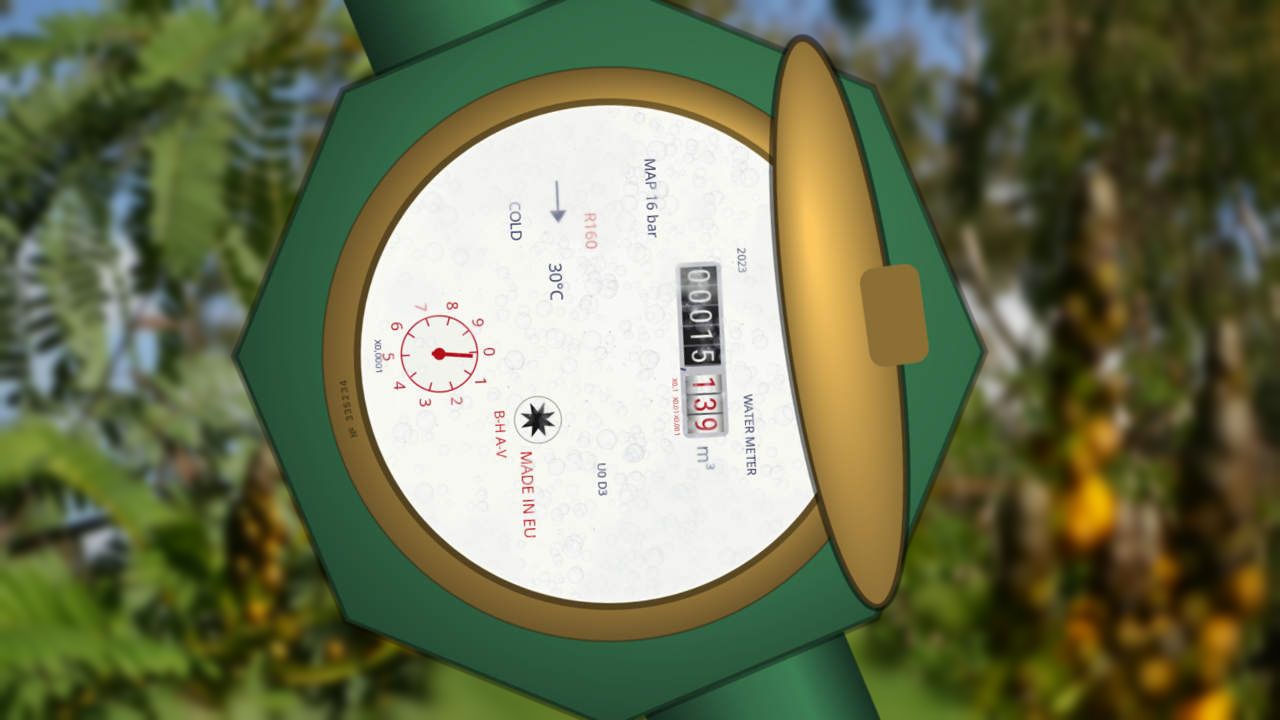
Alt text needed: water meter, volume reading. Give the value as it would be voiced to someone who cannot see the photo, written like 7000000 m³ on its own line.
15.1390 m³
